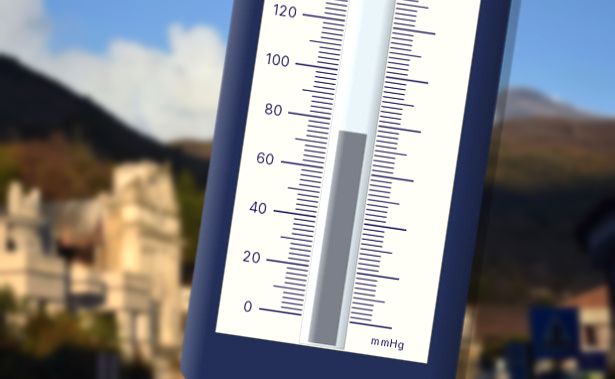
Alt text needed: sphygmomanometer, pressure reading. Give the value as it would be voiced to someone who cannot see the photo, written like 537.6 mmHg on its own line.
76 mmHg
